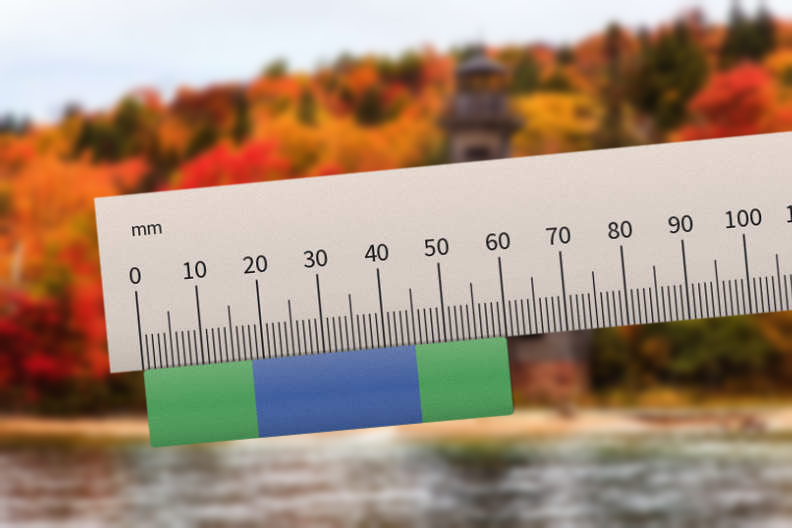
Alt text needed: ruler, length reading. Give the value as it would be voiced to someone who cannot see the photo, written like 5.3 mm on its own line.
60 mm
